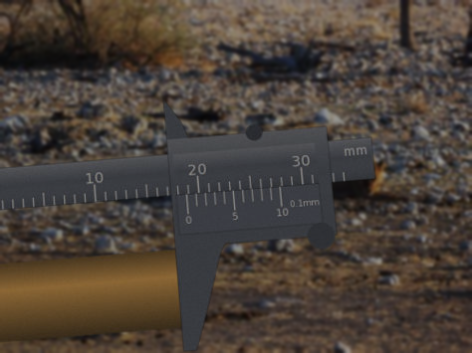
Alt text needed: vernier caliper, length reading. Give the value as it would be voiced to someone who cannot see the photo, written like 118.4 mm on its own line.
18.8 mm
